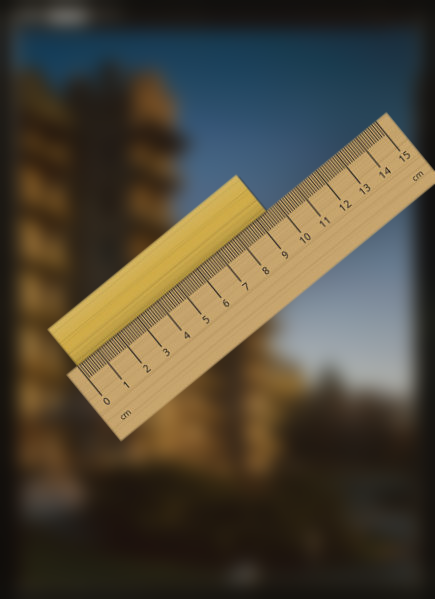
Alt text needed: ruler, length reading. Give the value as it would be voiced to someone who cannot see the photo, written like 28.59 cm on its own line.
9.5 cm
